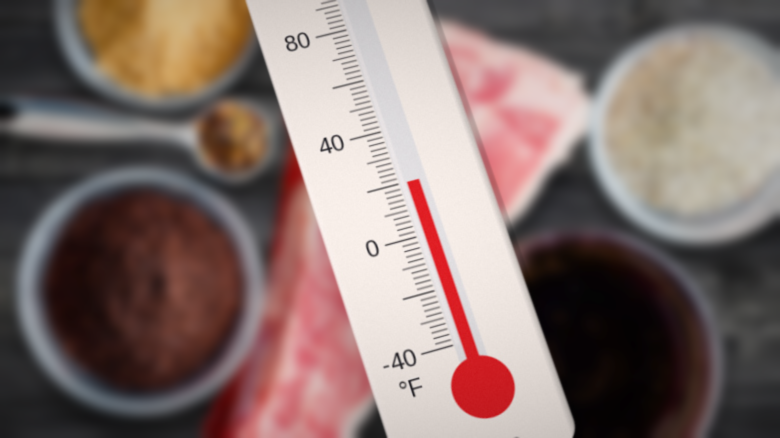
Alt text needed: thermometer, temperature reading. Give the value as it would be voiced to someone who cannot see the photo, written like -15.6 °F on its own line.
20 °F
